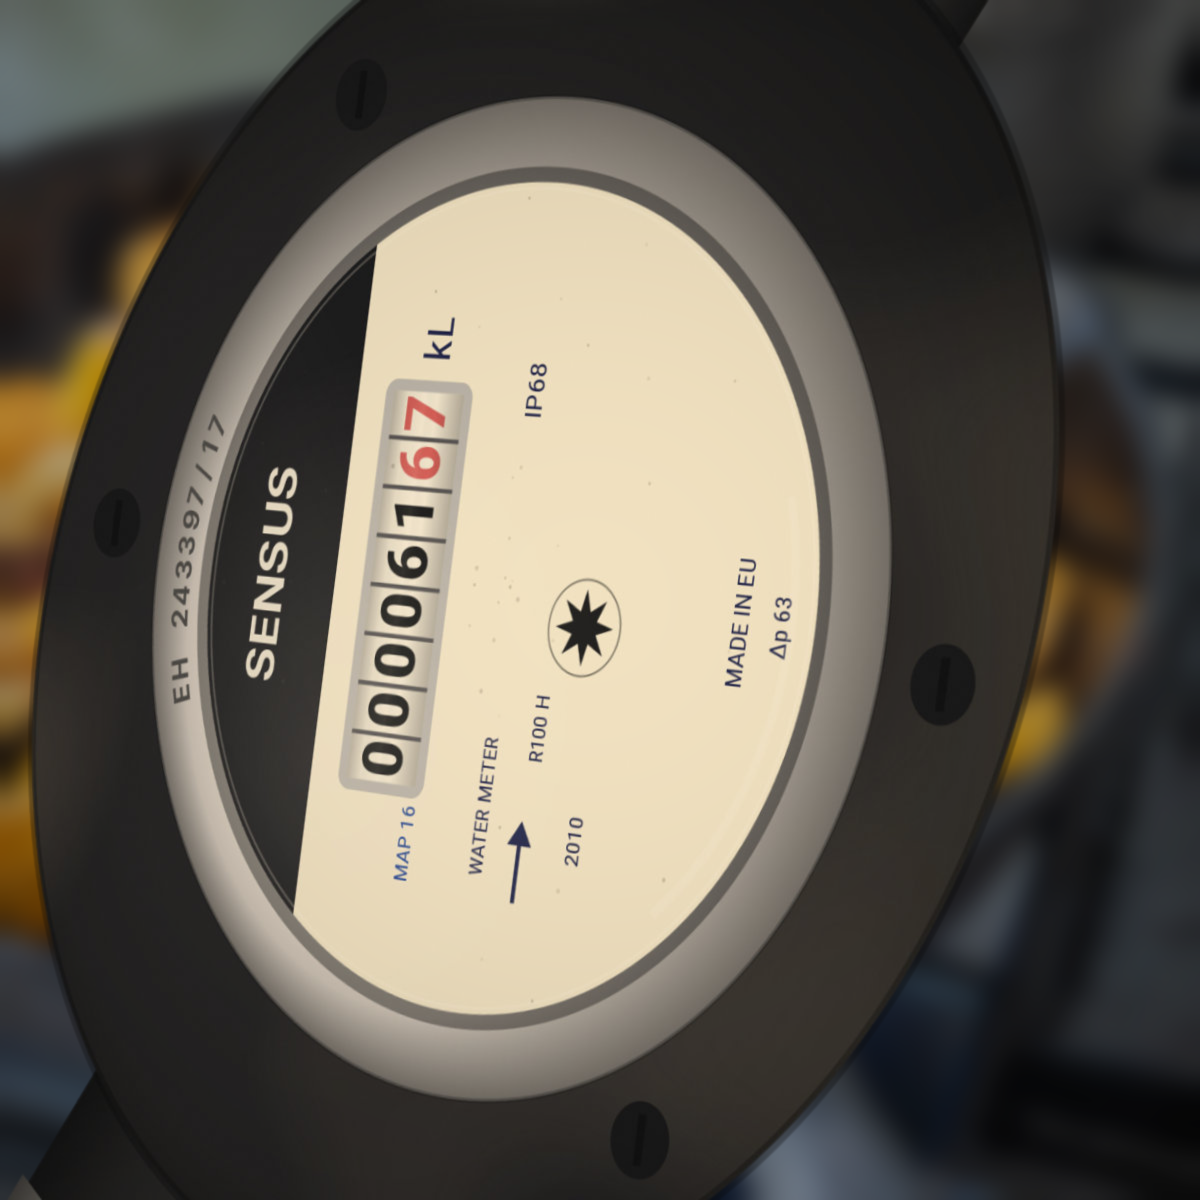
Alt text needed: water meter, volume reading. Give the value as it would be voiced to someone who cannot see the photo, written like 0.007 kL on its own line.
61.67 kL
